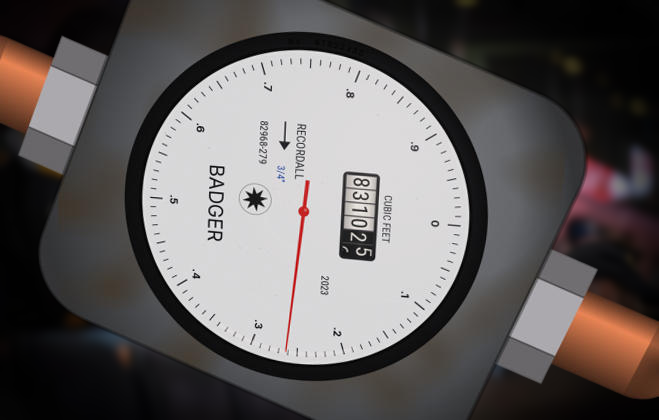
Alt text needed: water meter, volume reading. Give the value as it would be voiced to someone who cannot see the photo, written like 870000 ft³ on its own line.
831025.26 ft³
